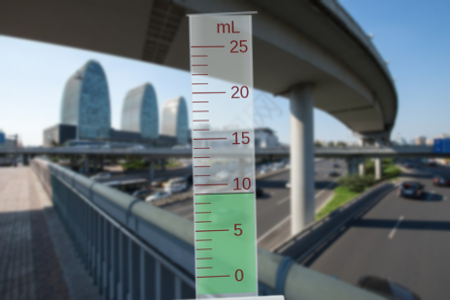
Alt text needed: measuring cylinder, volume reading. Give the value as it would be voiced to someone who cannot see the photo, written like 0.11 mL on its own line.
9 mL
